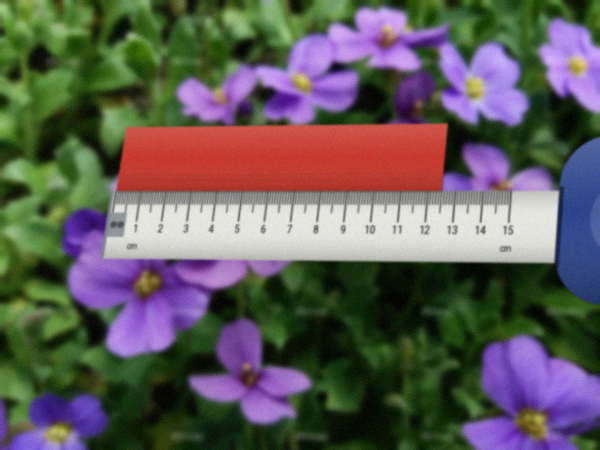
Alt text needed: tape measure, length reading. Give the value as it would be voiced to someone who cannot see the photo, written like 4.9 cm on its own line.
12.5 cm
